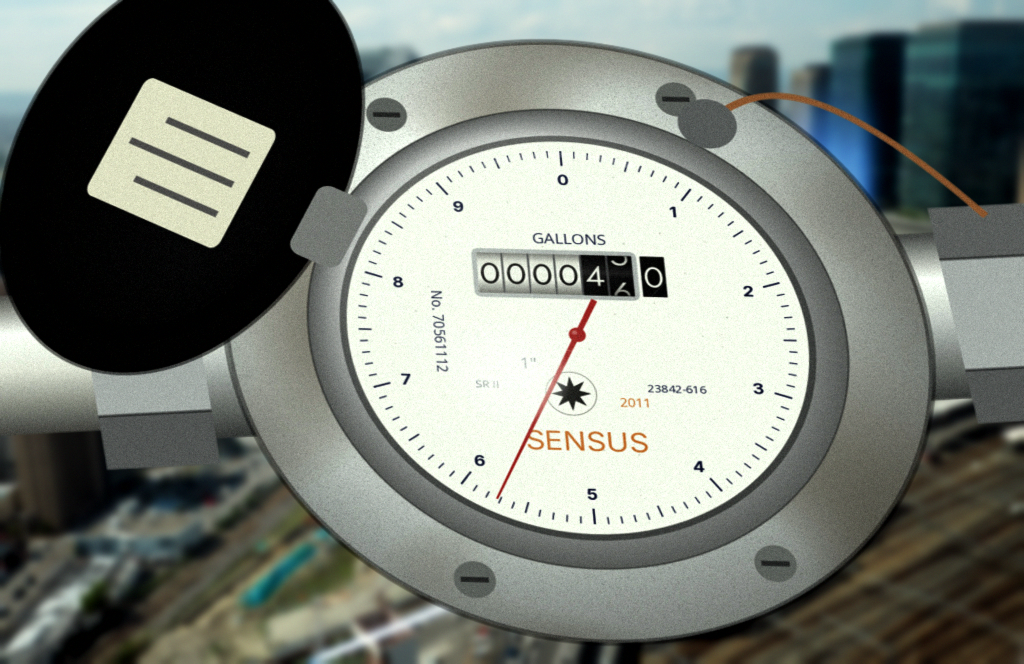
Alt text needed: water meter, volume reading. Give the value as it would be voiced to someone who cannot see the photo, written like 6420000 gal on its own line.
455.7 gal
